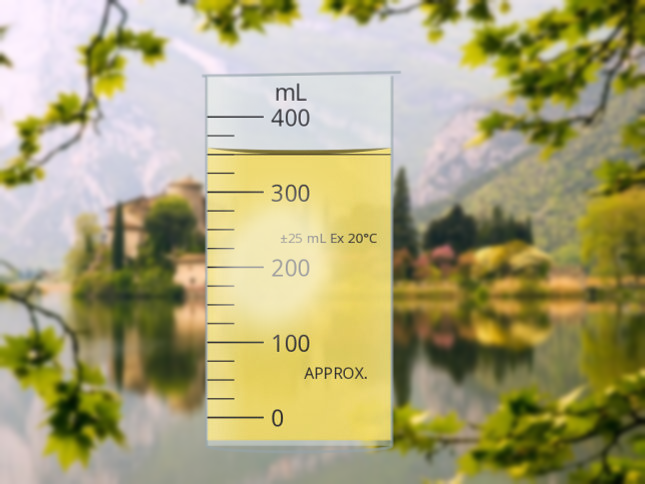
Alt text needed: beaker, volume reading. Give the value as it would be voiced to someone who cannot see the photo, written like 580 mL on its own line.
350 mL
